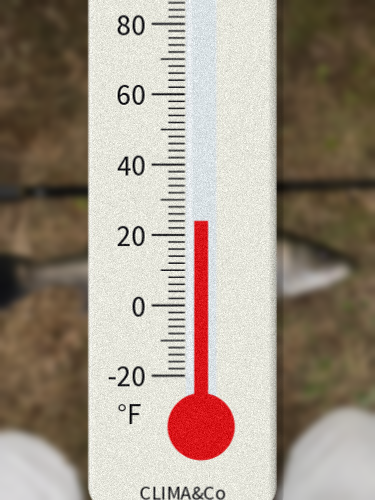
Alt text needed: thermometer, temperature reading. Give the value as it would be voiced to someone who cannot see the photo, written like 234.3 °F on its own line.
24 °F
